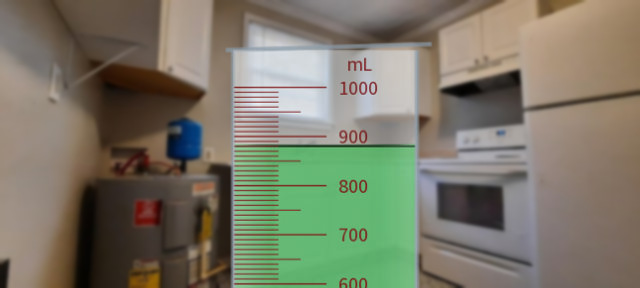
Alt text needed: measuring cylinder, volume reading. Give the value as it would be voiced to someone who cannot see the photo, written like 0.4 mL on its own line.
880 mL
